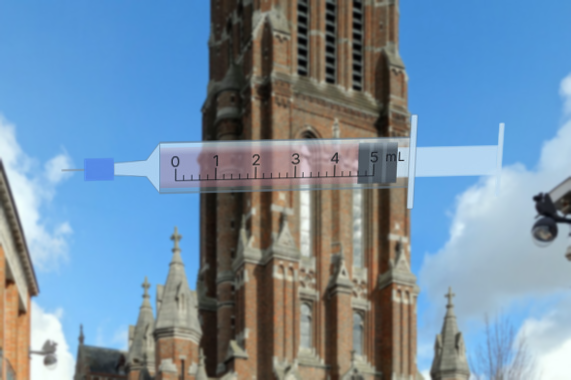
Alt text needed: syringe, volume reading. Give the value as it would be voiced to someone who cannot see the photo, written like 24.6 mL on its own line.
4.6 mL
